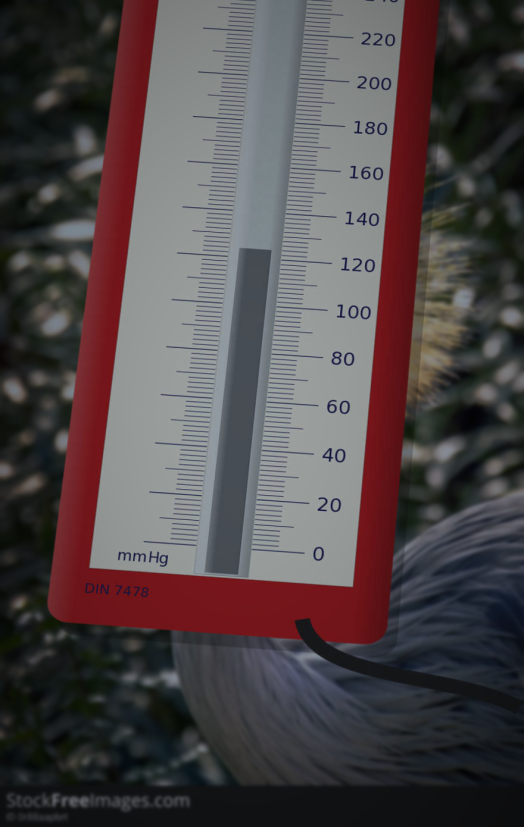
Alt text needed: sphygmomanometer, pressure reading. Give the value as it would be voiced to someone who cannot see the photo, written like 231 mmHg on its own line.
124 mmHg
